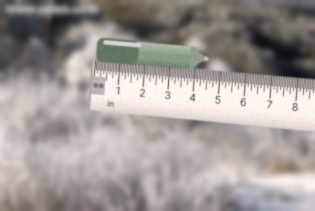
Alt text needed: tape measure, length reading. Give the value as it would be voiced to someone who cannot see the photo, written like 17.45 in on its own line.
4.5 in
